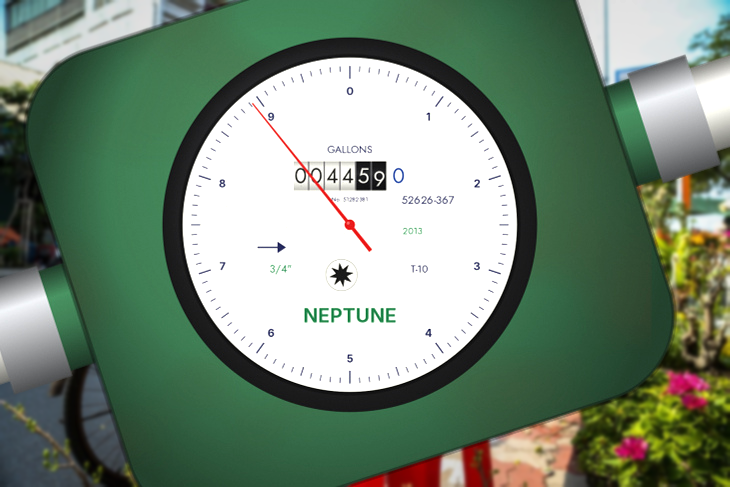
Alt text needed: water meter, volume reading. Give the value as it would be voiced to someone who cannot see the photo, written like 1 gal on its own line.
44588.9 gal
